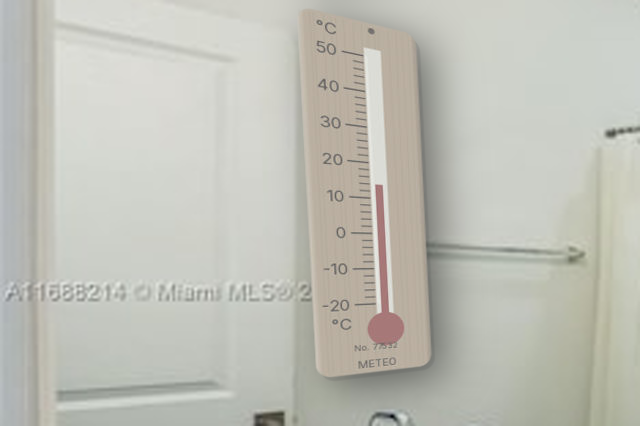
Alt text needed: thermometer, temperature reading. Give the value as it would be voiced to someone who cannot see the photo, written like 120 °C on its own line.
14 °C
